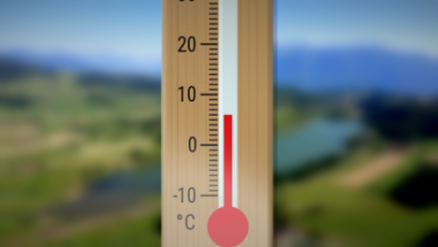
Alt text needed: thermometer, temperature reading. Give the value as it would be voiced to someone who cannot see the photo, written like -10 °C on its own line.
6 °C
